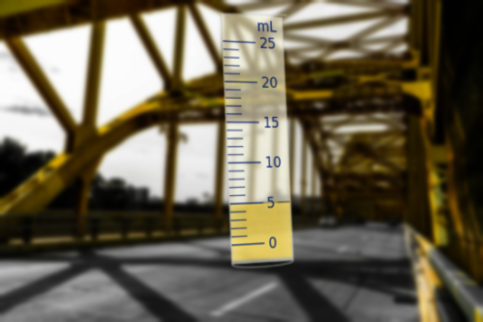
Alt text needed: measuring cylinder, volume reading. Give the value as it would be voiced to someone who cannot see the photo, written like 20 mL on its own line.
5 mL
